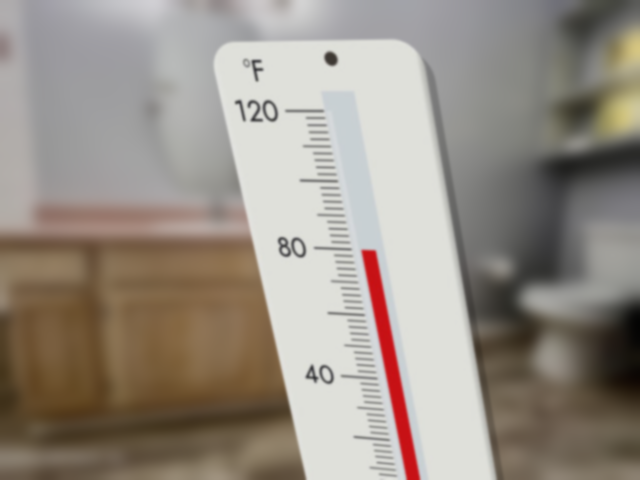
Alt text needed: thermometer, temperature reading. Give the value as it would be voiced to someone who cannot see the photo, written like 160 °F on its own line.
80 °F
